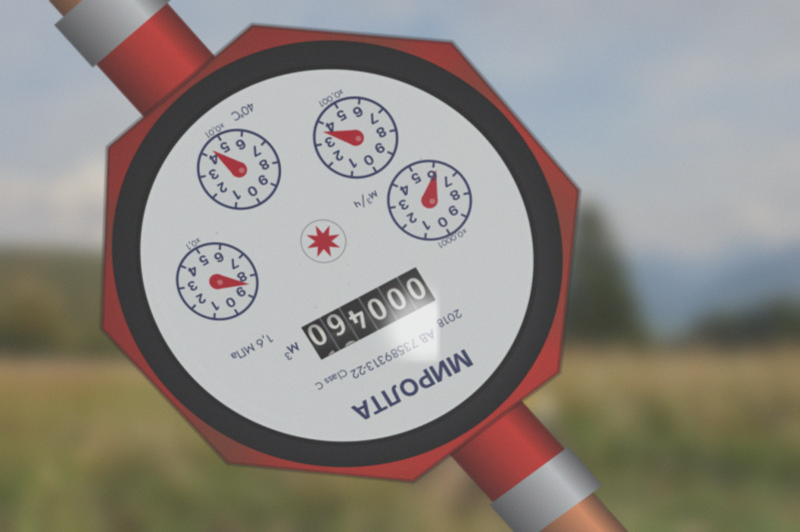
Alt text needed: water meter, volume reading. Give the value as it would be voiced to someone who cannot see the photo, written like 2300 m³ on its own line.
459.8436 m³
